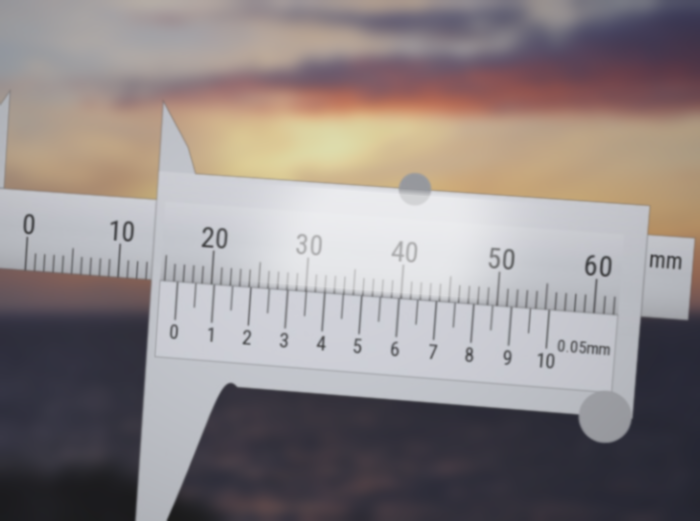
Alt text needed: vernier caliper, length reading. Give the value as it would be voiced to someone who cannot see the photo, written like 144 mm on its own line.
16.4 mm
